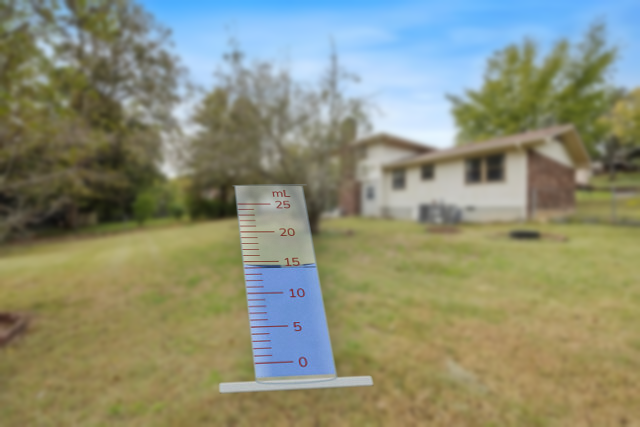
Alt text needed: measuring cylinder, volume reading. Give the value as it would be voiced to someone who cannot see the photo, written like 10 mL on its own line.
14 mL
